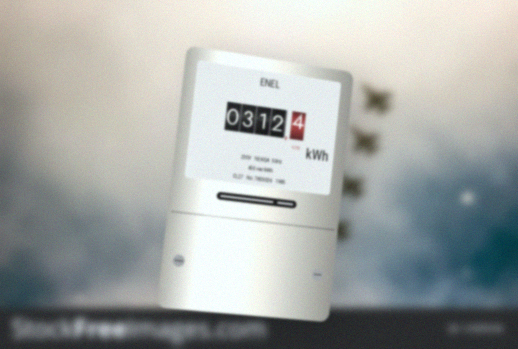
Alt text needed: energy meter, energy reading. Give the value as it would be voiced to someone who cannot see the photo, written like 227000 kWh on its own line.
312.4 kWh
